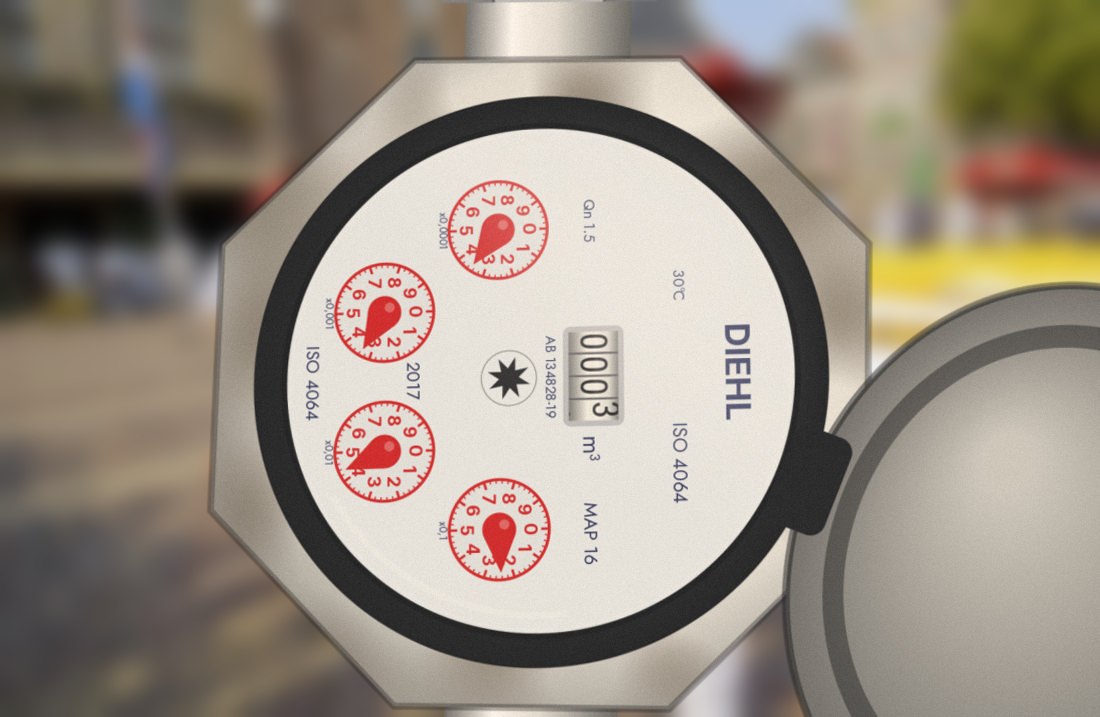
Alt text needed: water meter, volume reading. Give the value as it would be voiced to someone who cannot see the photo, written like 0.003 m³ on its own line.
3.2433 m³
